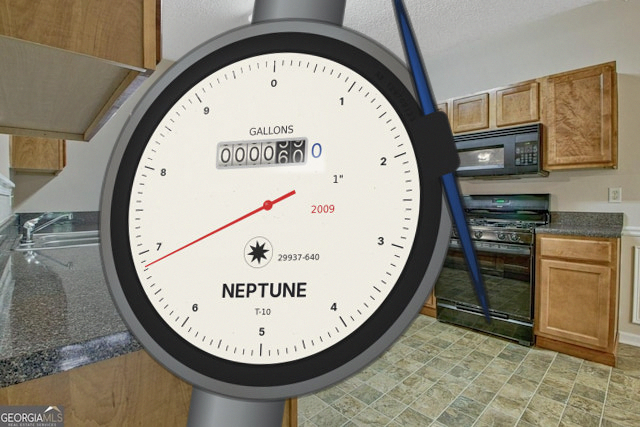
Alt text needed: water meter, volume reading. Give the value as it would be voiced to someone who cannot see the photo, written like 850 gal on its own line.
596.8 gal
